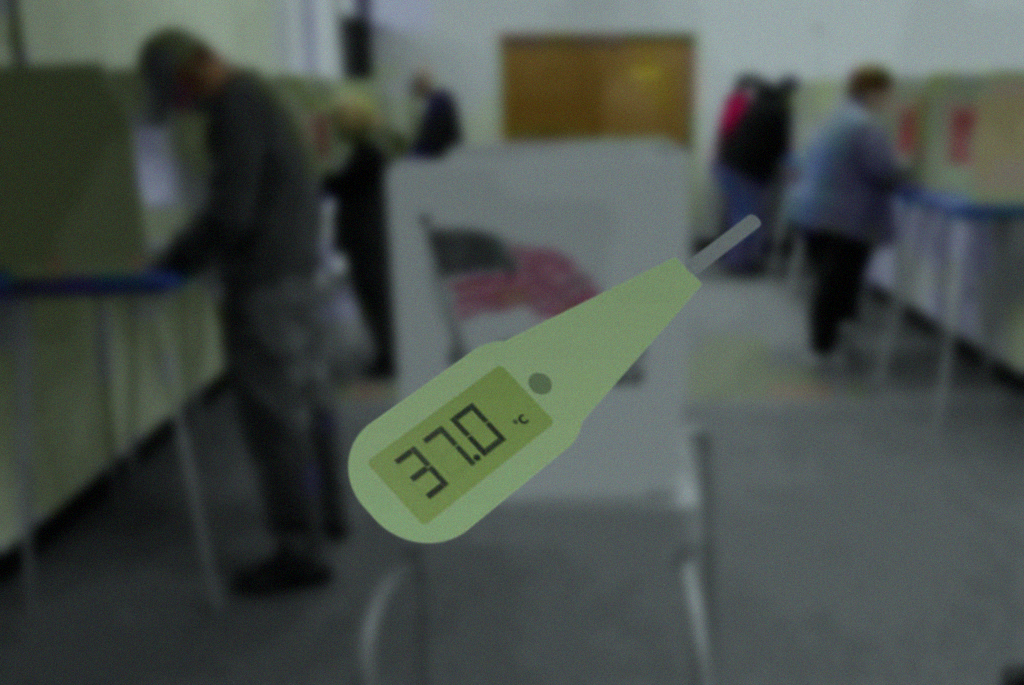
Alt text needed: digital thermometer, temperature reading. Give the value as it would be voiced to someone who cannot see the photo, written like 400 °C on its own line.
37.0 °C
